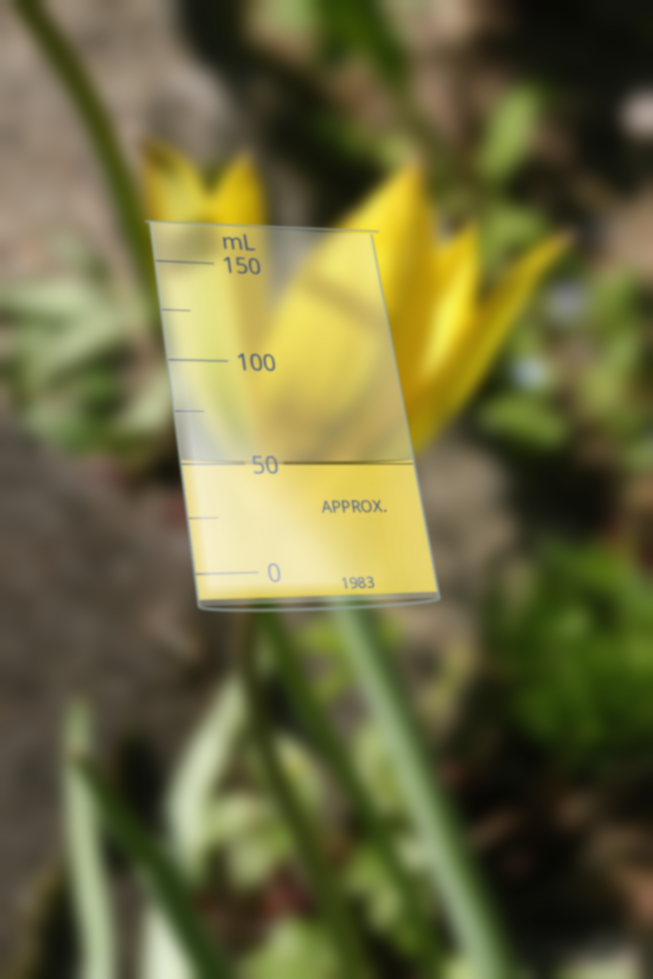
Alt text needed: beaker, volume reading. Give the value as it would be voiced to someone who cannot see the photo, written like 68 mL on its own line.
50 mL
